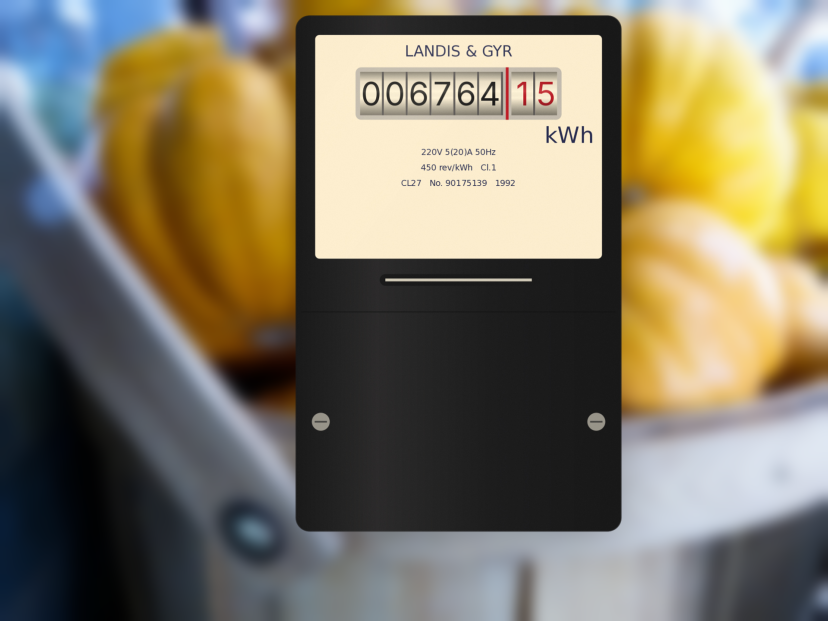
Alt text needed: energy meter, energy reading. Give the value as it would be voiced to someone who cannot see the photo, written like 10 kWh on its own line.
6764.15 kWh
